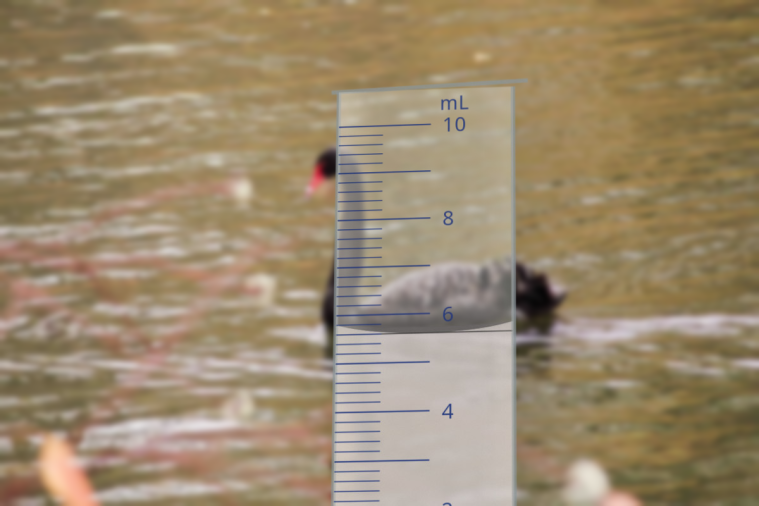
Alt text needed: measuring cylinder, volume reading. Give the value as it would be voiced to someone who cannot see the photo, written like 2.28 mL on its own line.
5.6 mL
